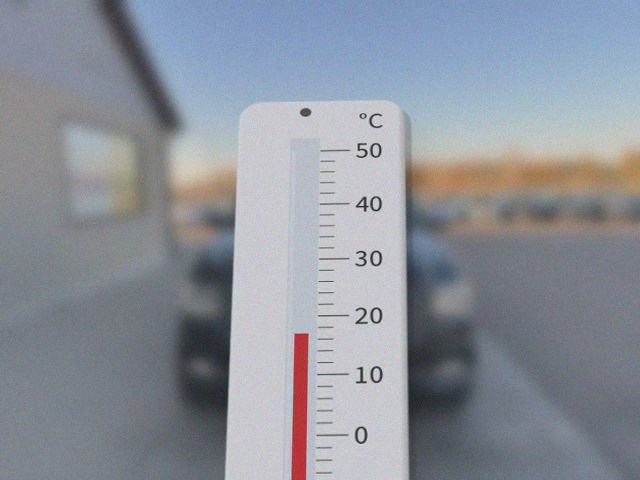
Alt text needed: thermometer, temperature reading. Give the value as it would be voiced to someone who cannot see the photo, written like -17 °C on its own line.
17 °C
